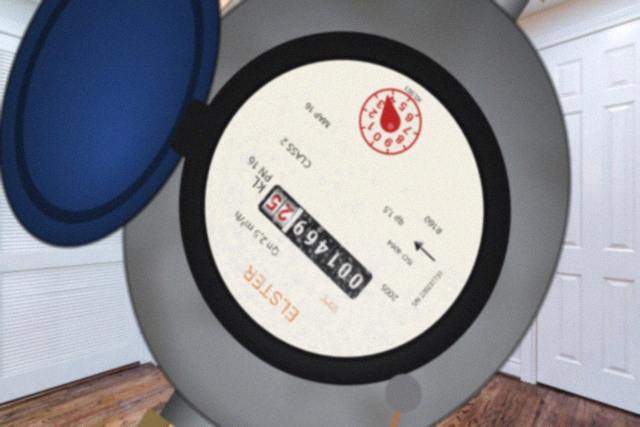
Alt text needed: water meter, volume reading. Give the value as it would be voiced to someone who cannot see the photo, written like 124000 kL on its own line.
1469.253 kL
